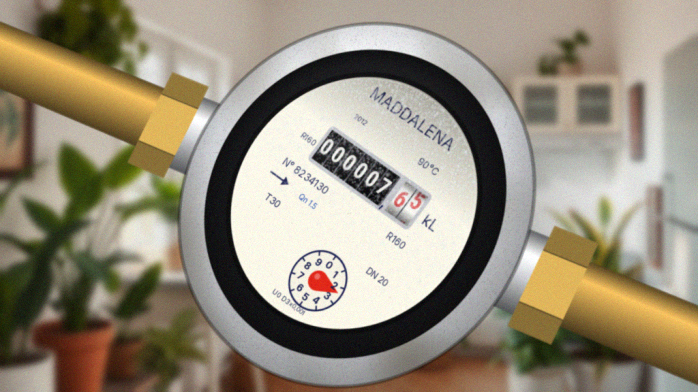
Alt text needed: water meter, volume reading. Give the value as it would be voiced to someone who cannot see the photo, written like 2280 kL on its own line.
7.652 kL
